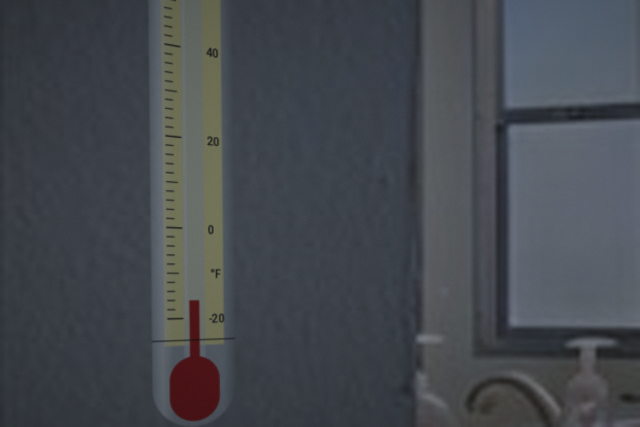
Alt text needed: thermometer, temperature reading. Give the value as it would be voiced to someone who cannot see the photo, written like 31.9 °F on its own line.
-16 °F
